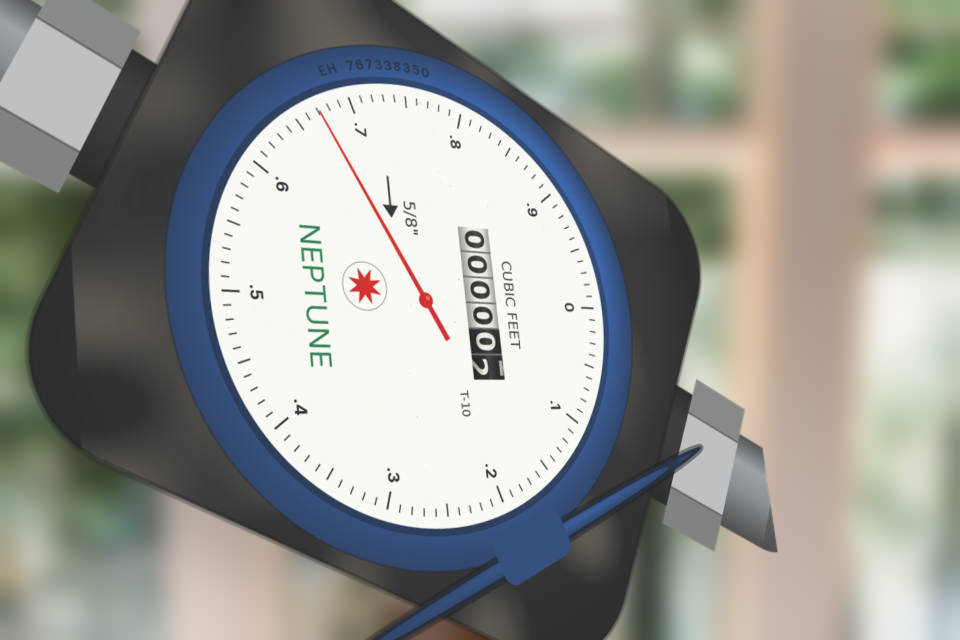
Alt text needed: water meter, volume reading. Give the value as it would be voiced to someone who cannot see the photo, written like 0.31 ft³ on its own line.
1.67 ft³
